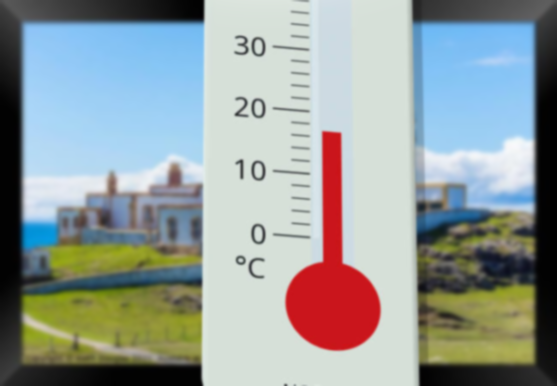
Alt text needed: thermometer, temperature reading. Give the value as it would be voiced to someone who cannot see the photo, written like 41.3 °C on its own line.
17 °C
